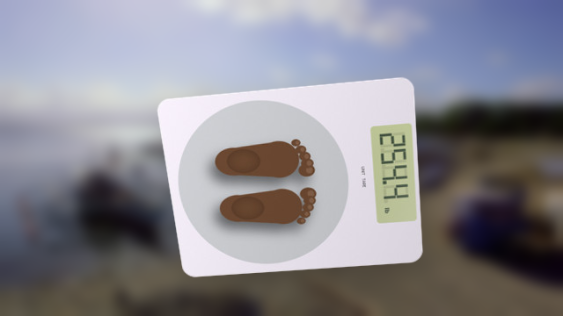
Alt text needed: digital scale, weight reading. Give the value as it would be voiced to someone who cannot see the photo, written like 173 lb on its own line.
254.4 lb
